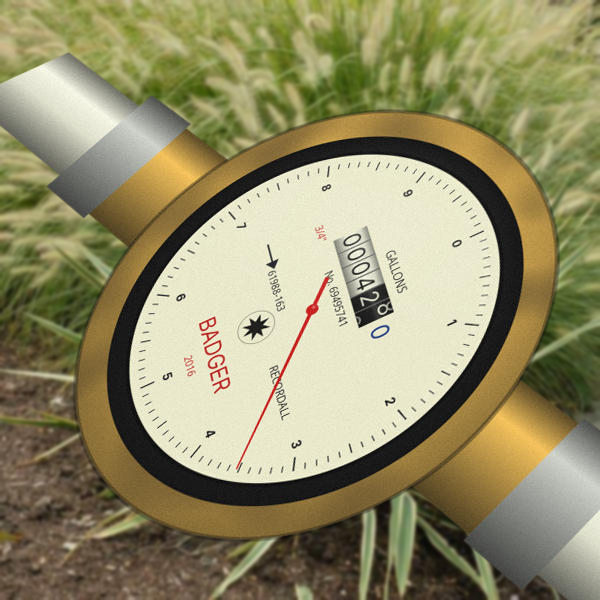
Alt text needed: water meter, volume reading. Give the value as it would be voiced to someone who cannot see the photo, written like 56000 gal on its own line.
4283.5 gal
